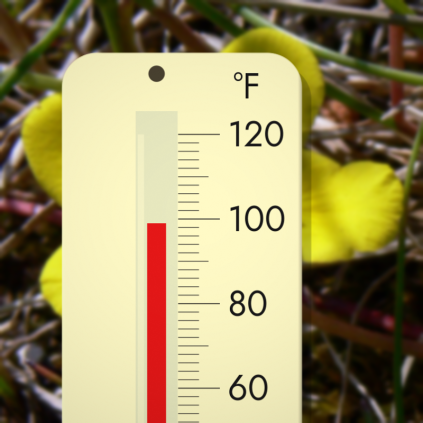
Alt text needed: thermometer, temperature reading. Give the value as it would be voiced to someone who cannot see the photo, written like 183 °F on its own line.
99 °F
